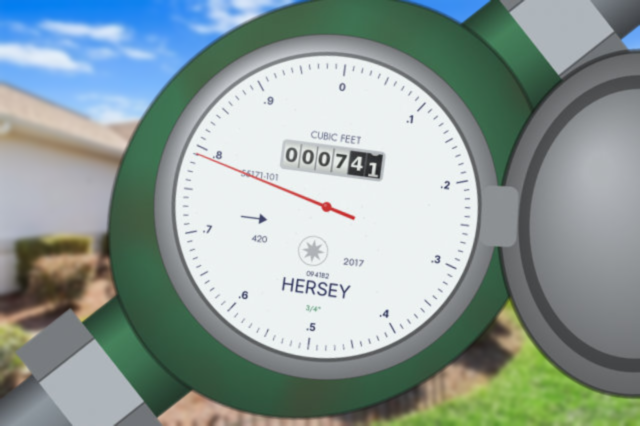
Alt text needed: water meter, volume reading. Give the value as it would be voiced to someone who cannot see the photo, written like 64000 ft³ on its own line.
740.79 ft³
